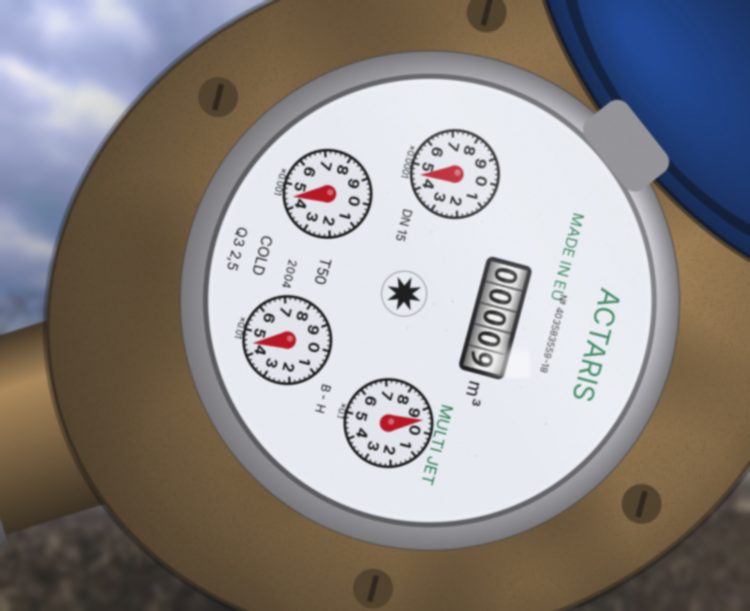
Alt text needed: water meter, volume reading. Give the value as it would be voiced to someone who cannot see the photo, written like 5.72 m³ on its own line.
8.9444 m³
